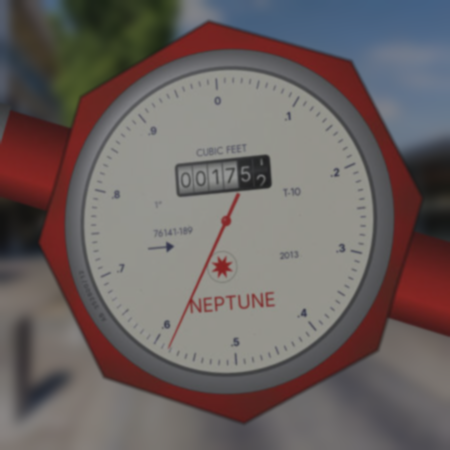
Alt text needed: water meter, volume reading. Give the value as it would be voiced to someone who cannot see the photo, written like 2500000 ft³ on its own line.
1751.58 ft³
